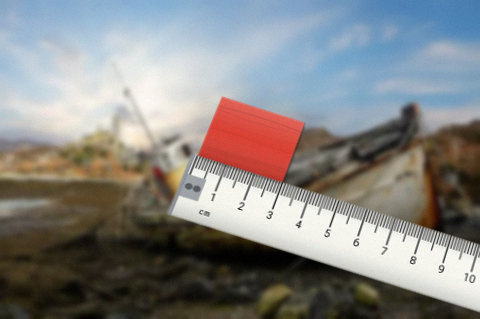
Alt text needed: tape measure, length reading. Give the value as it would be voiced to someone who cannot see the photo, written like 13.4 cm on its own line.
3 cm
